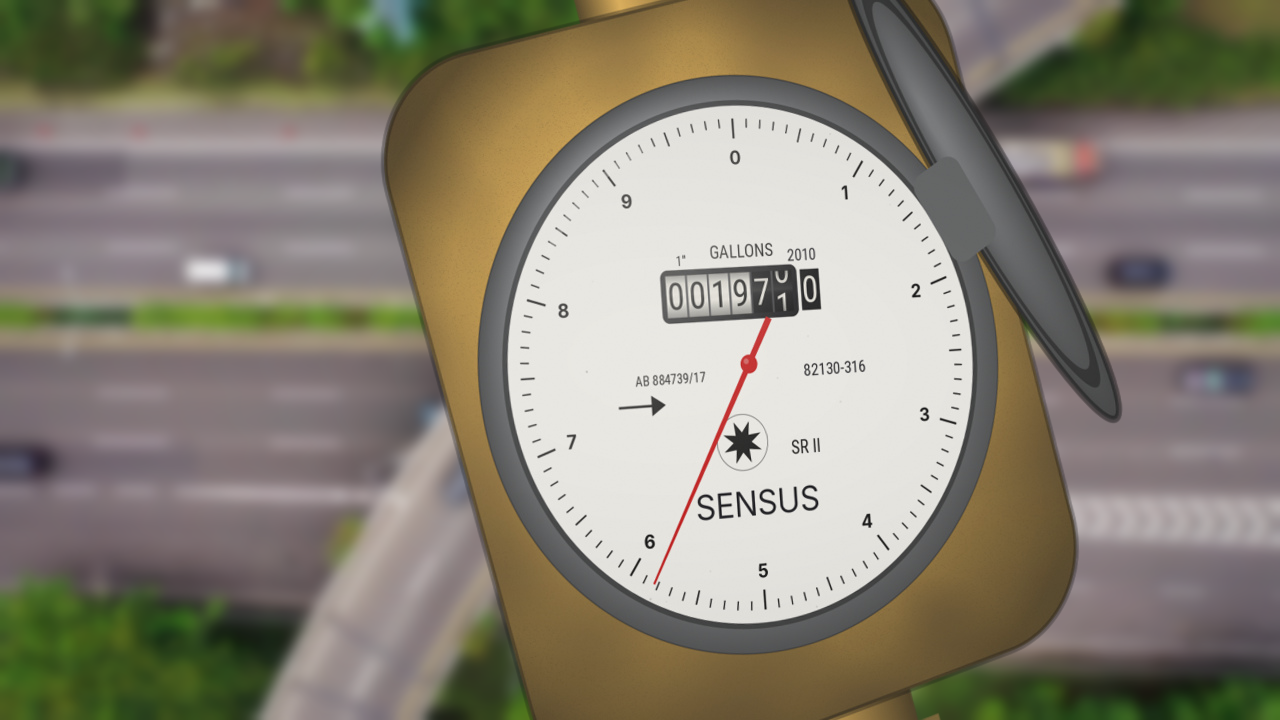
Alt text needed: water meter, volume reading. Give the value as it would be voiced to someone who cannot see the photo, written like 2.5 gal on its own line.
19705.8 gal
